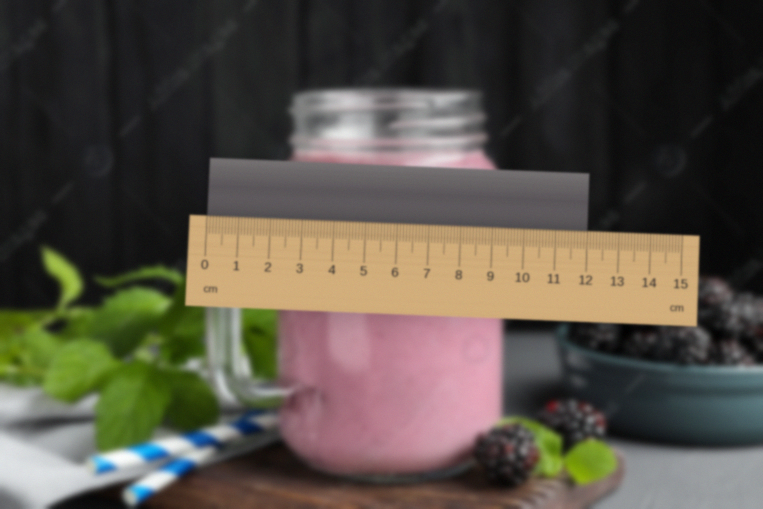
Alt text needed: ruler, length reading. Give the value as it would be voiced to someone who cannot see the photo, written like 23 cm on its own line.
12 cm
